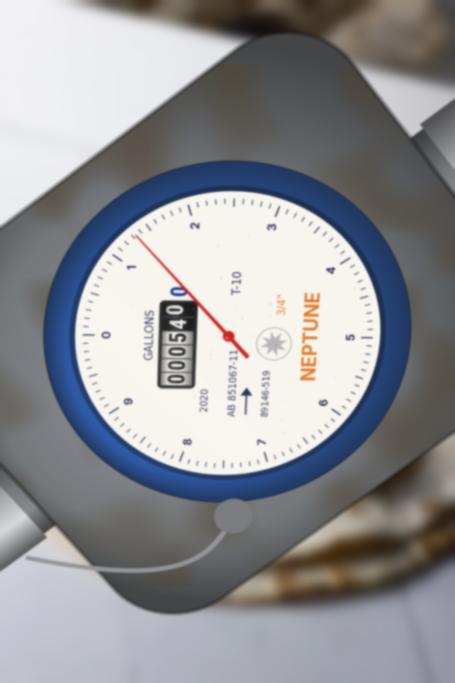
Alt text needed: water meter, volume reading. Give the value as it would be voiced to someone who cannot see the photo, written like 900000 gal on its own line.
5401.3 gal
